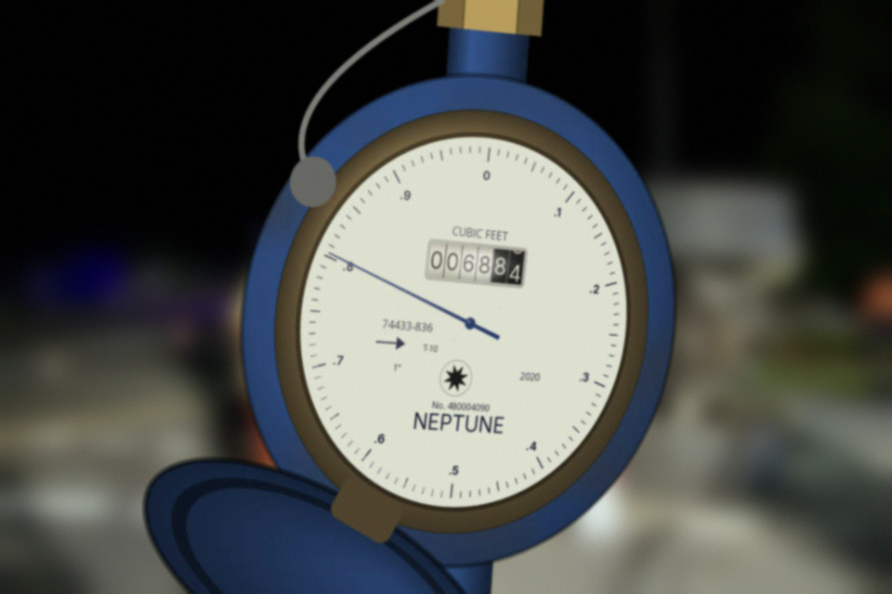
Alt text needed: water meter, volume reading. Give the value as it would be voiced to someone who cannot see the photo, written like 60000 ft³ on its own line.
6883.80 ft³
